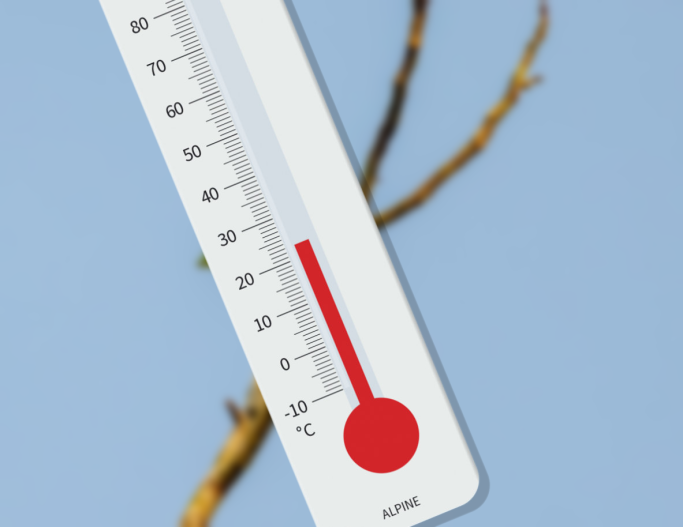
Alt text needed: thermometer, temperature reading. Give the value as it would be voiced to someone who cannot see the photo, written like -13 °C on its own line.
23 °C
